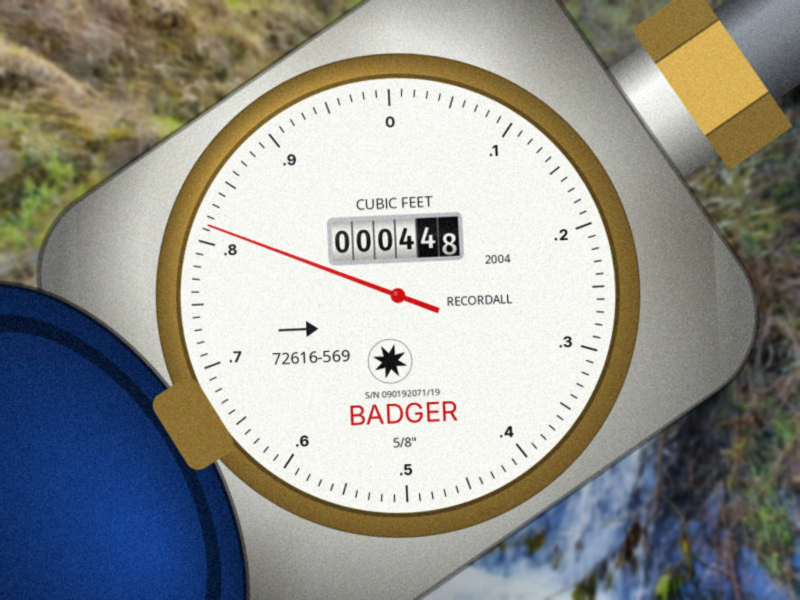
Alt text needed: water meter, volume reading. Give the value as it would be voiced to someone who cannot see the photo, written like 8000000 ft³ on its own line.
447.81 ft³
